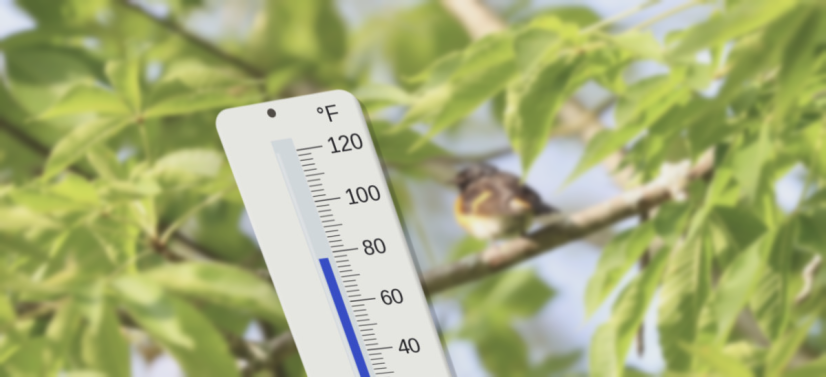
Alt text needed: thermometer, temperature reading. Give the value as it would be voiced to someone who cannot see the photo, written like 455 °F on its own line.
78 °F
